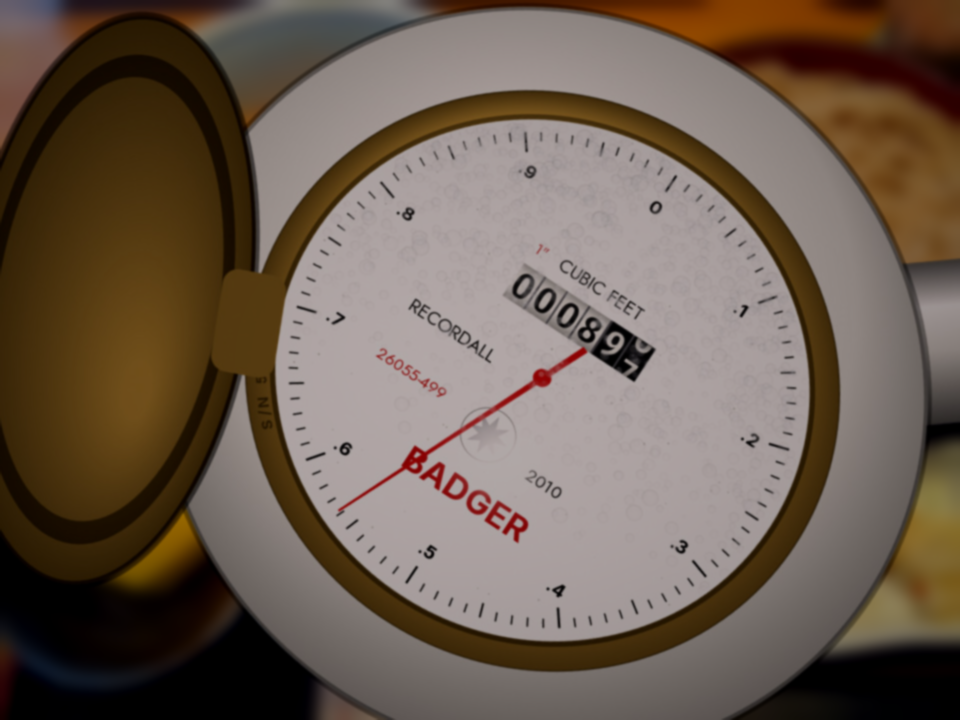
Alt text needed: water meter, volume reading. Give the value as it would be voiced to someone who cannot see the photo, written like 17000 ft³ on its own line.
896.56 ft³
